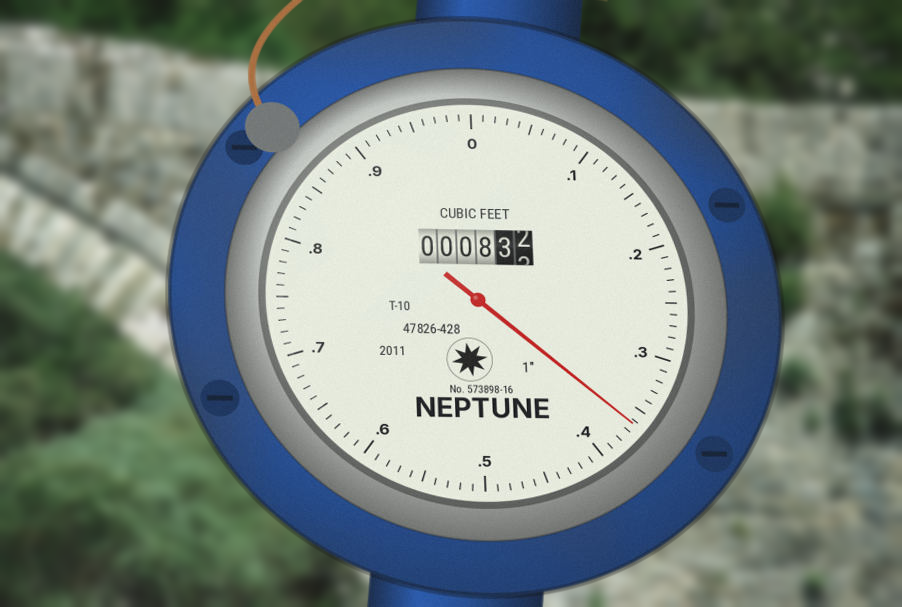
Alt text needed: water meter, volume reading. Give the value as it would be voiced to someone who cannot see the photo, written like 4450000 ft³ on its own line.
832.36 ft³
